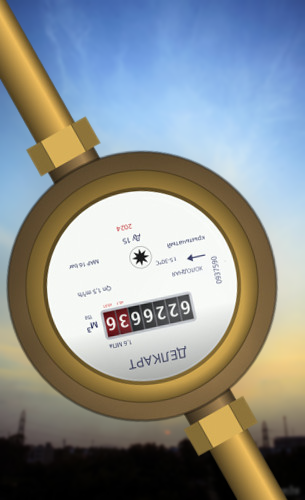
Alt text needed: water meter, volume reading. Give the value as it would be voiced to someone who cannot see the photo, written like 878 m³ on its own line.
62266.36 m³
